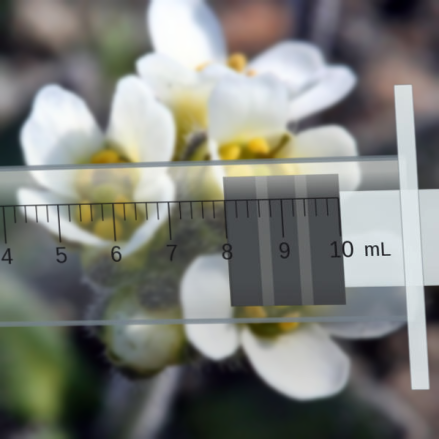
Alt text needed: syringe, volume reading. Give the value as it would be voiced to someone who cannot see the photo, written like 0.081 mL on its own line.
8 mL
